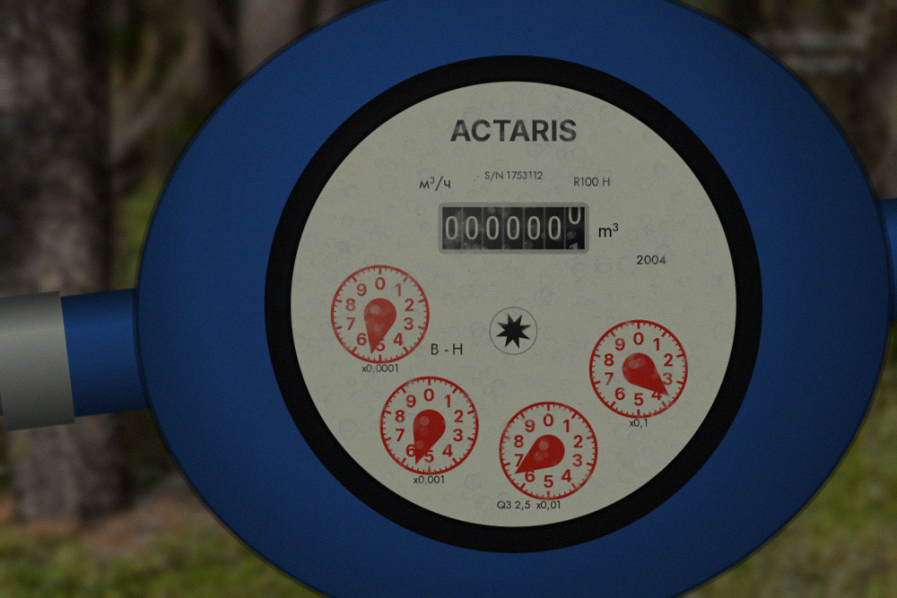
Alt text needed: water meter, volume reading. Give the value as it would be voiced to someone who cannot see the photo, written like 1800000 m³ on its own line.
0.3655 m³
